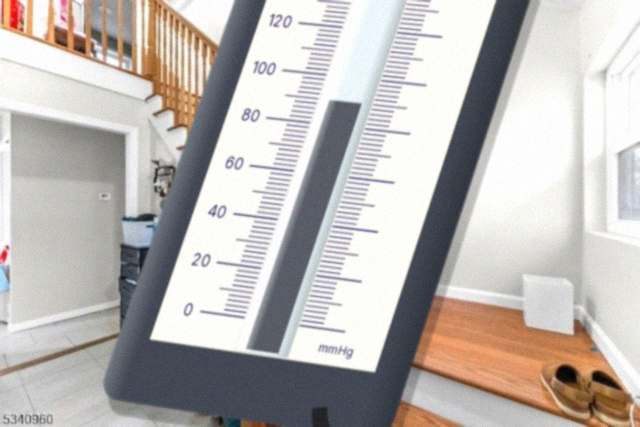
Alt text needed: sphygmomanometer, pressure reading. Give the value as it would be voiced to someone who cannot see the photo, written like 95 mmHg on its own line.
90 mmHg
